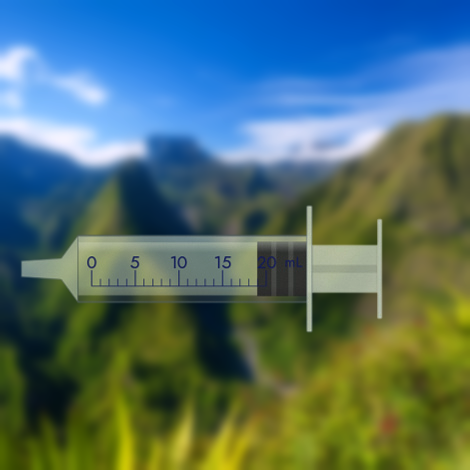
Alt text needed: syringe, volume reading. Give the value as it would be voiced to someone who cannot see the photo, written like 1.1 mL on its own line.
19 mL
